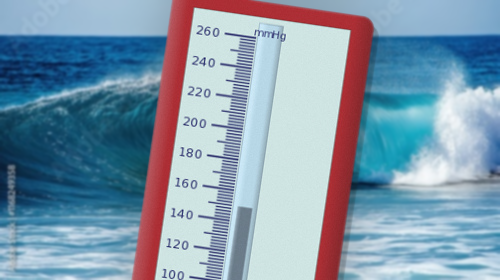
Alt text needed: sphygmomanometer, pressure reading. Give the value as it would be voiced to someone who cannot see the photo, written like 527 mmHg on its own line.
150 mmHg
